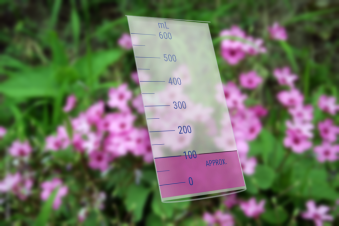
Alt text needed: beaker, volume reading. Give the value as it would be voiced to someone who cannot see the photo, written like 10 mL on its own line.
100 mL
